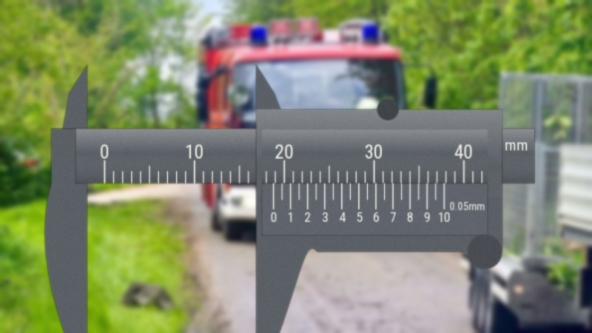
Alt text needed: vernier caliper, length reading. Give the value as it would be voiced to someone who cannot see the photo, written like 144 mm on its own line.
18.8 mm
